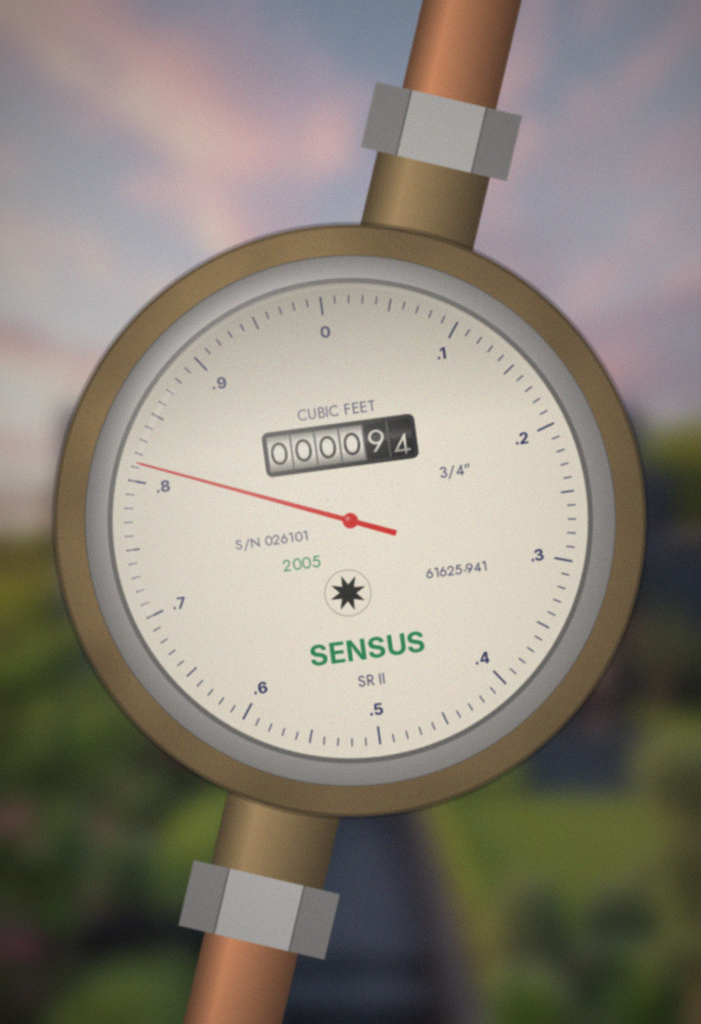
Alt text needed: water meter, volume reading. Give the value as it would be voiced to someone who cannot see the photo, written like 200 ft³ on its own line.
93.81 ft³
